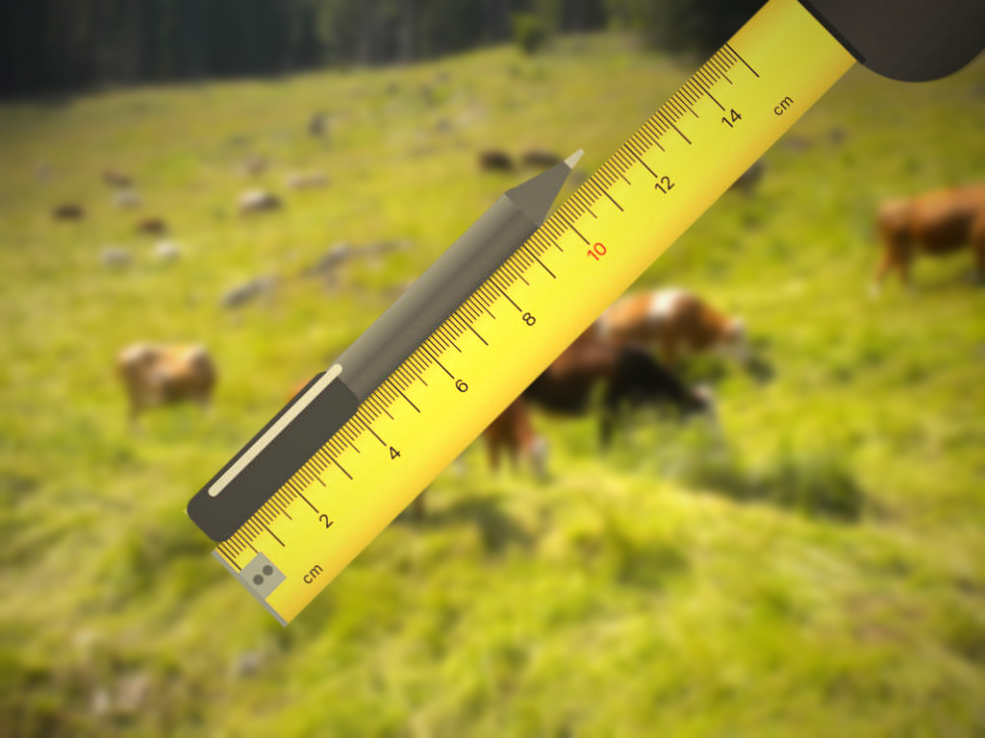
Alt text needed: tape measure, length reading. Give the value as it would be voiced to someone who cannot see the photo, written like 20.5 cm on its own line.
11.3 cm
